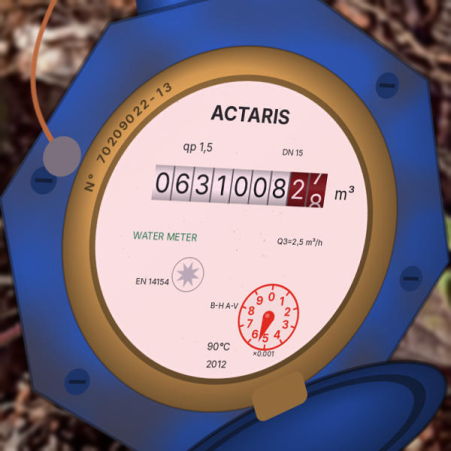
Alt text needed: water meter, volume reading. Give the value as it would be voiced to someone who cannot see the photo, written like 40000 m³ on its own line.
631008.275 m³
